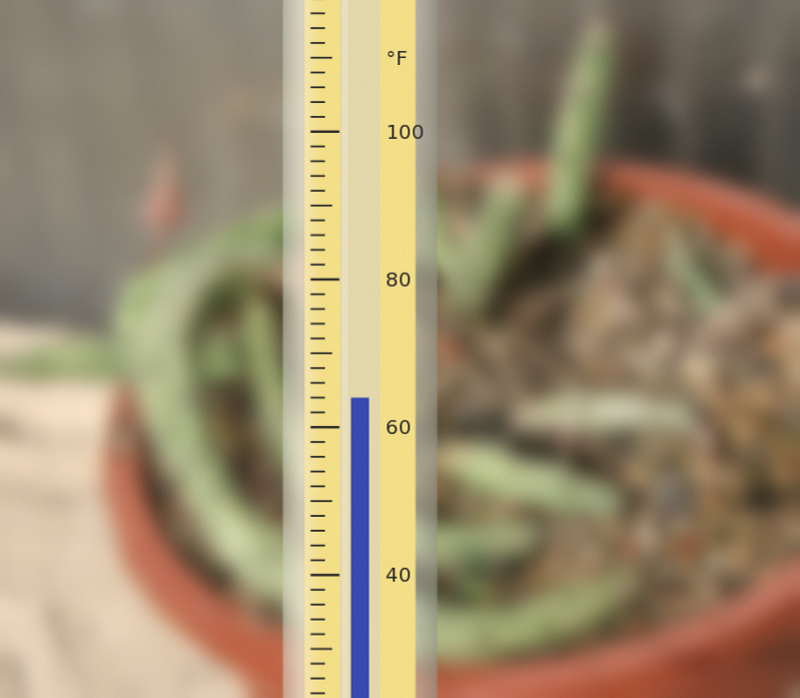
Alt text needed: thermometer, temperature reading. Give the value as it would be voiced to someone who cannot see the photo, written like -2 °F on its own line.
64 °F
